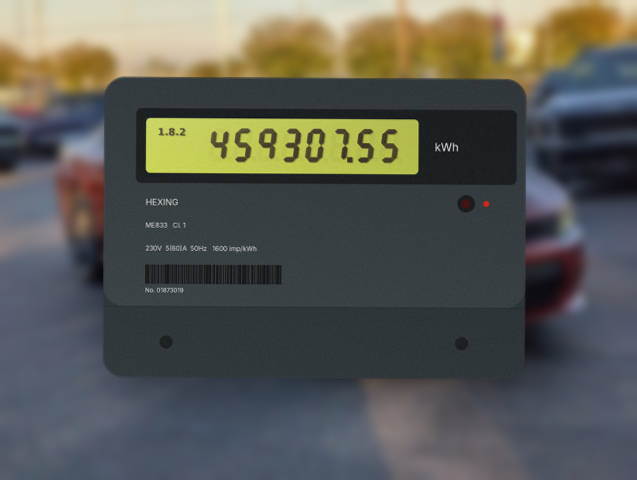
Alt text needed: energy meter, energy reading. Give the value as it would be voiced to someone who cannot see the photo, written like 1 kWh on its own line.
459307.55 kWh
